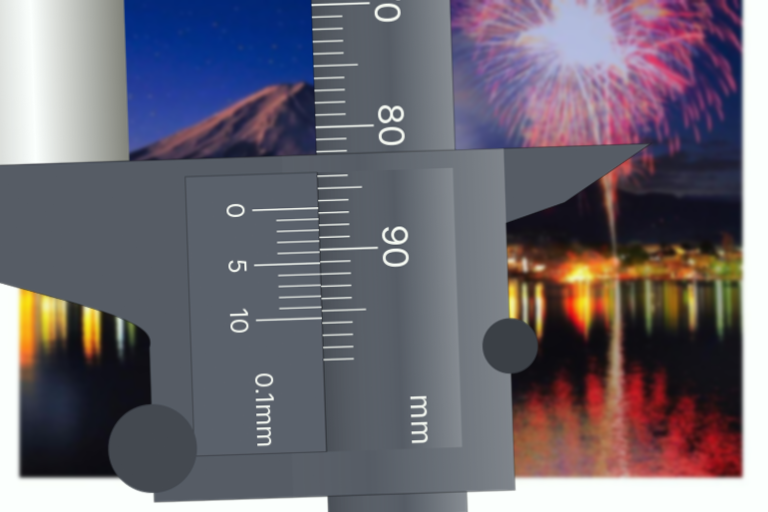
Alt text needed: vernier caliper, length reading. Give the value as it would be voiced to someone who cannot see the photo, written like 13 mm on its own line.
86.6 mm
